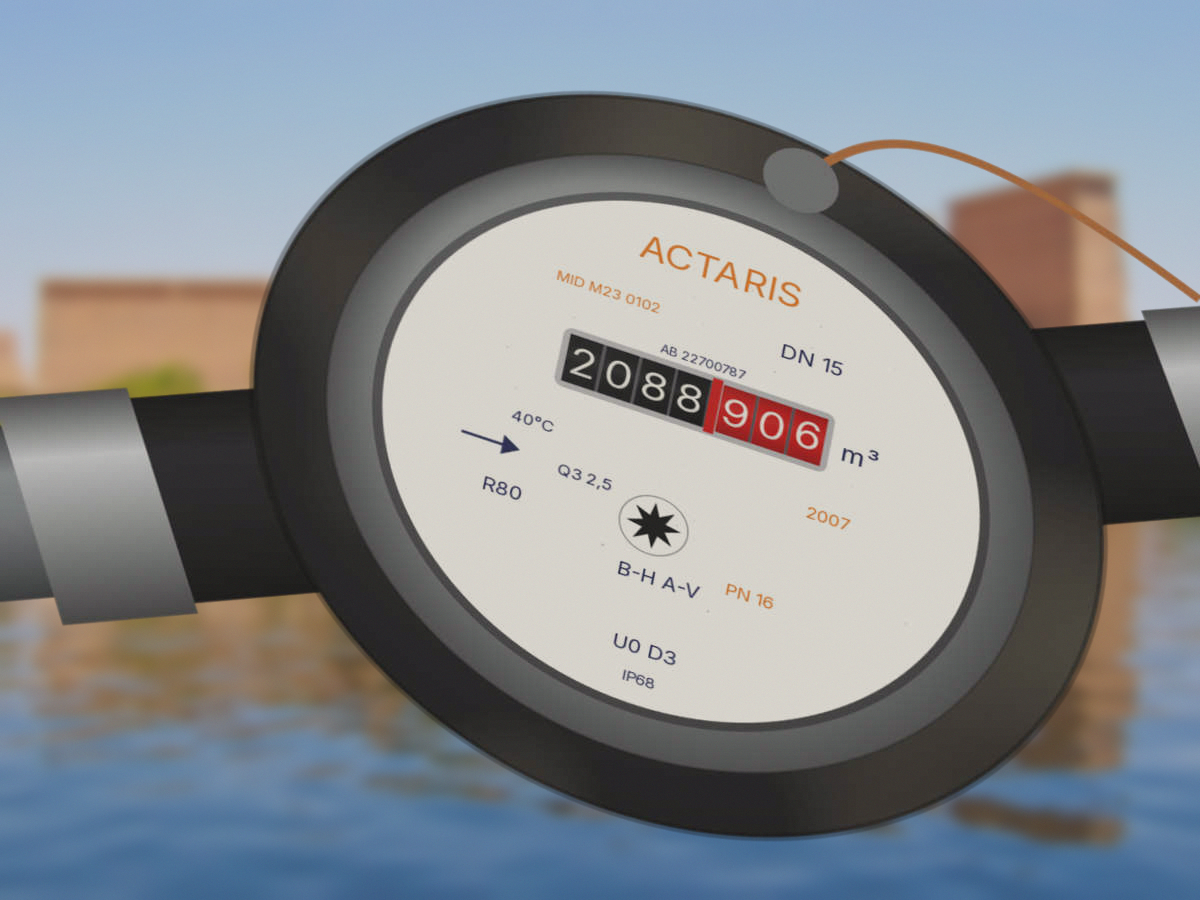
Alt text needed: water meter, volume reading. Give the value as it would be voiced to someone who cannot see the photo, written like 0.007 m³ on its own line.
2088.906 m³
